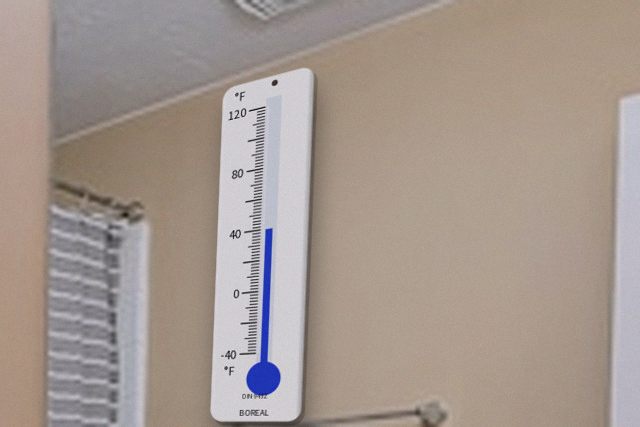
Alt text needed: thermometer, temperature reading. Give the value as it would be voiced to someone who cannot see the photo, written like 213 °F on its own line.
40 °F
